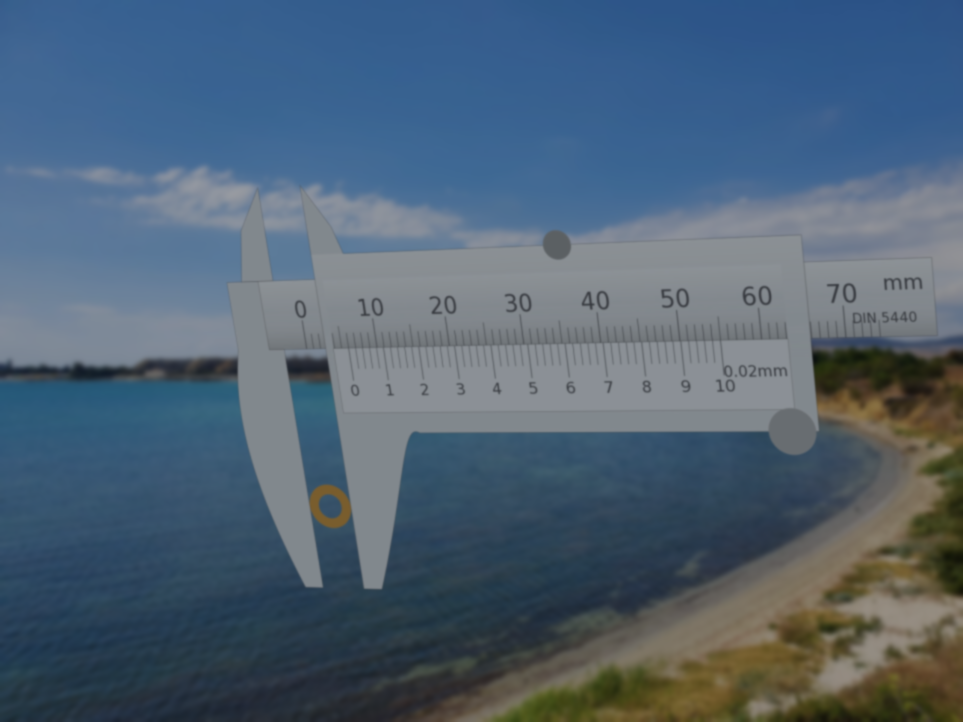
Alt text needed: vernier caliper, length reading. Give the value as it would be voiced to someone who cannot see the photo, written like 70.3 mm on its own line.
6.0 mm
